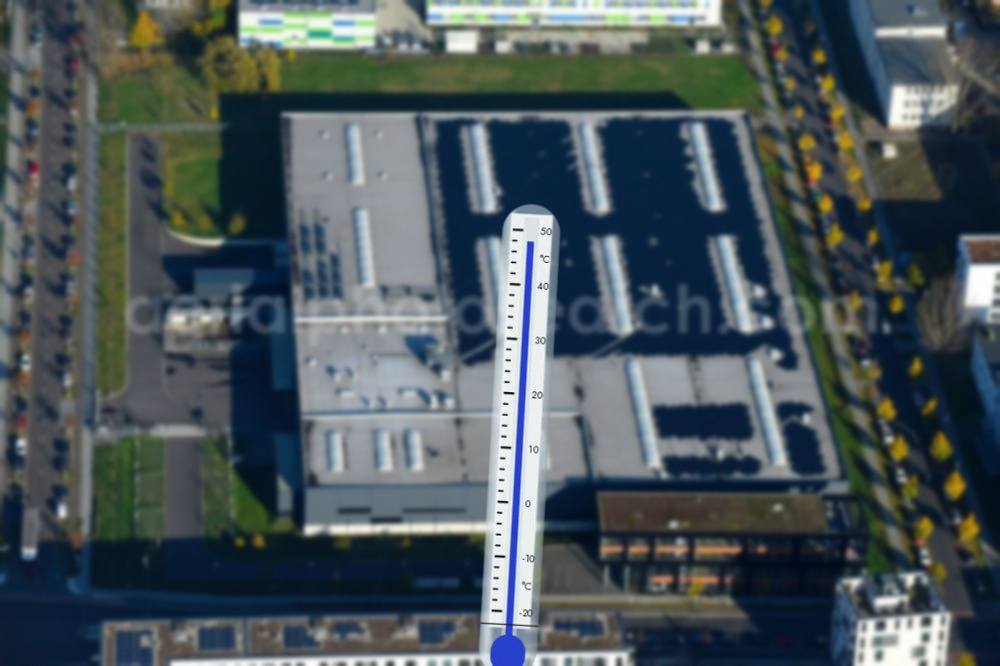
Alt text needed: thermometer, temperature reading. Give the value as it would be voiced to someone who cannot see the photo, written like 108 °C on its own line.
48 °C
